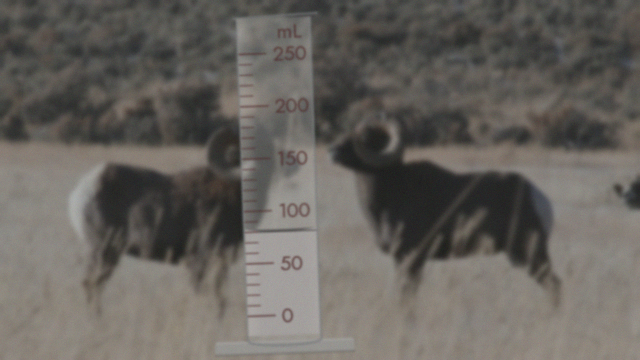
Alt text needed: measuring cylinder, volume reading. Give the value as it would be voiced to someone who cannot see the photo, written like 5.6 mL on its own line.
80 mL
